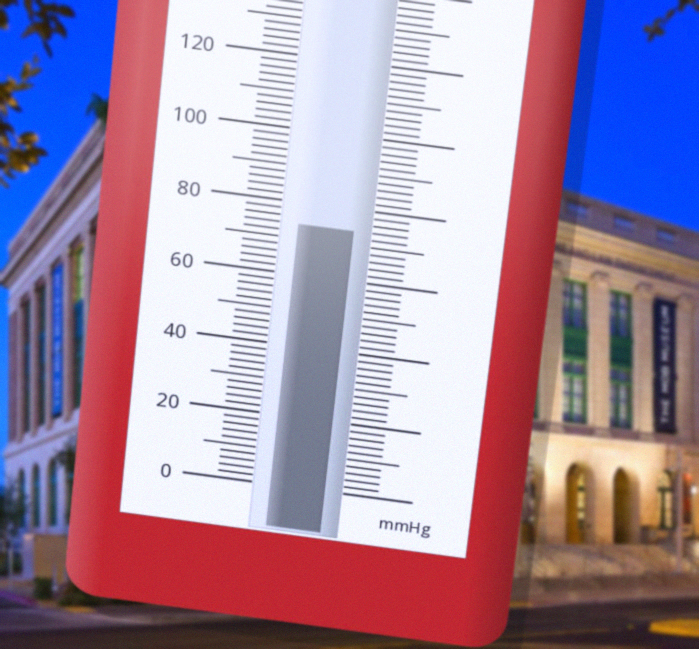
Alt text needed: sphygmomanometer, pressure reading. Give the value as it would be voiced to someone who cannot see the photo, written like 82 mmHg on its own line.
74 mmHg
